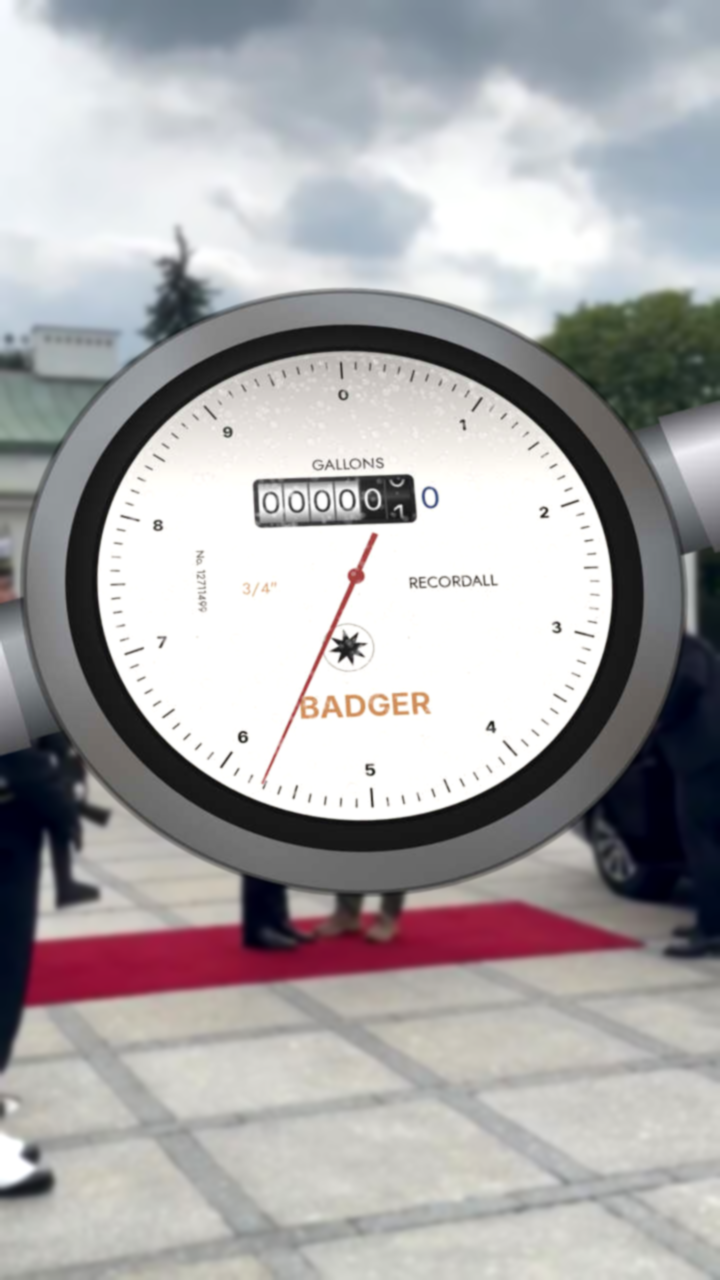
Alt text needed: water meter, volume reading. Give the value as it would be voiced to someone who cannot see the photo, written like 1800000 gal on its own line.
5.7 gal
